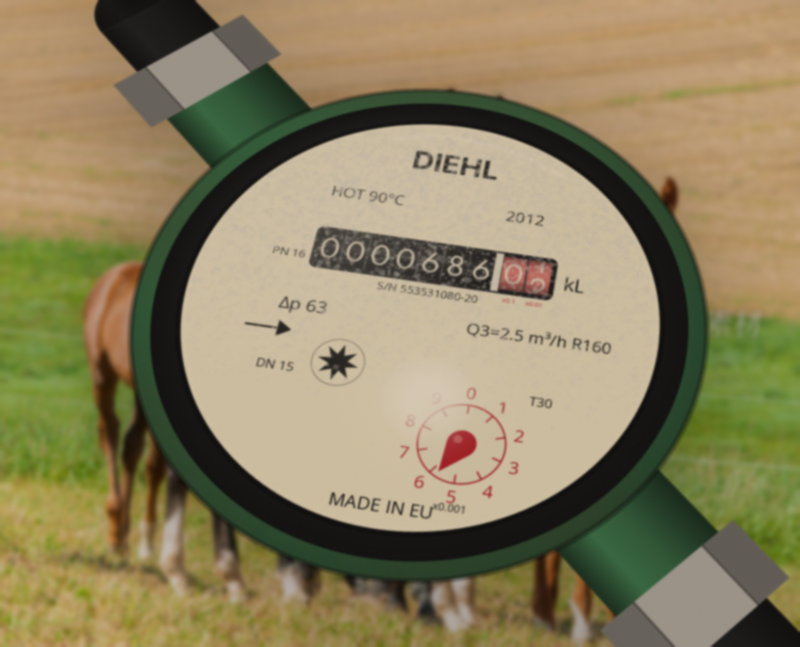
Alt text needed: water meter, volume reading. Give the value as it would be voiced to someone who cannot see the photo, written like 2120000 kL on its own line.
686.015 kL
